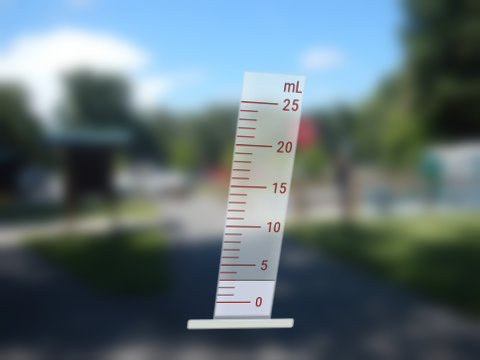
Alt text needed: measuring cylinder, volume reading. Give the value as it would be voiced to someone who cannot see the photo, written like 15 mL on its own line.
3 mL
